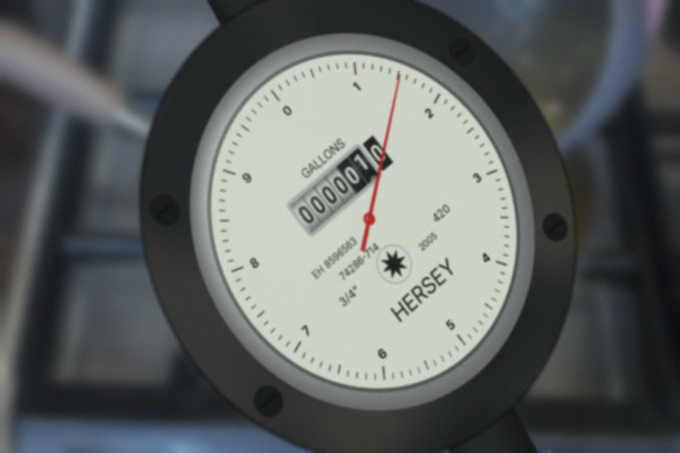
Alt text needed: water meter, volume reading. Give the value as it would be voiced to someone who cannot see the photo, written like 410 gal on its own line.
11.5 gal
